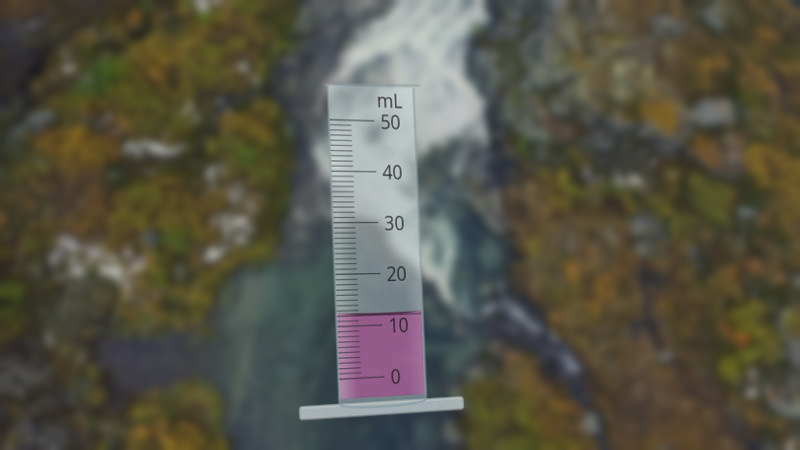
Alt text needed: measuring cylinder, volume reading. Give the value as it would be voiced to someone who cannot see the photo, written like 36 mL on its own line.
12 mL
